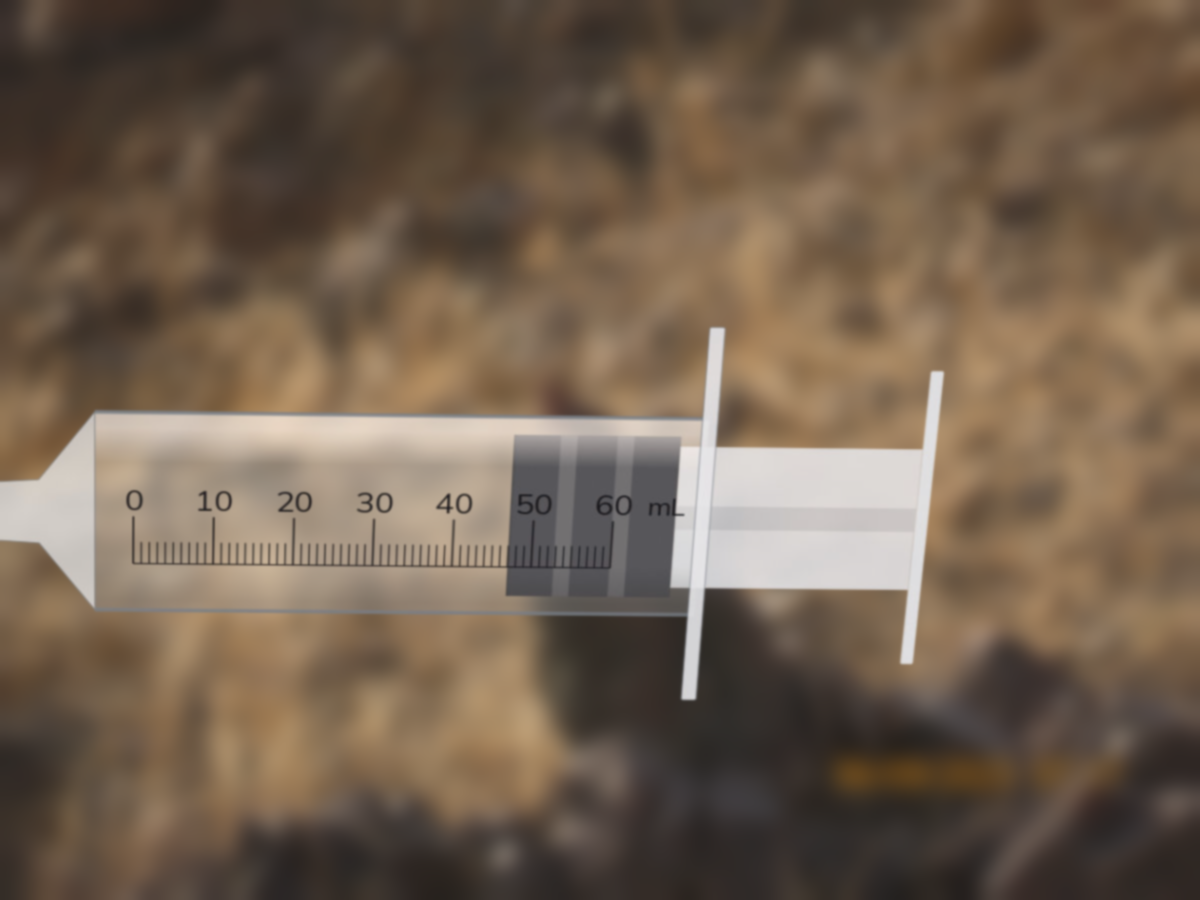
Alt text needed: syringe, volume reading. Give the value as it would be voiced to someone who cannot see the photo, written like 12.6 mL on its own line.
47 mL
